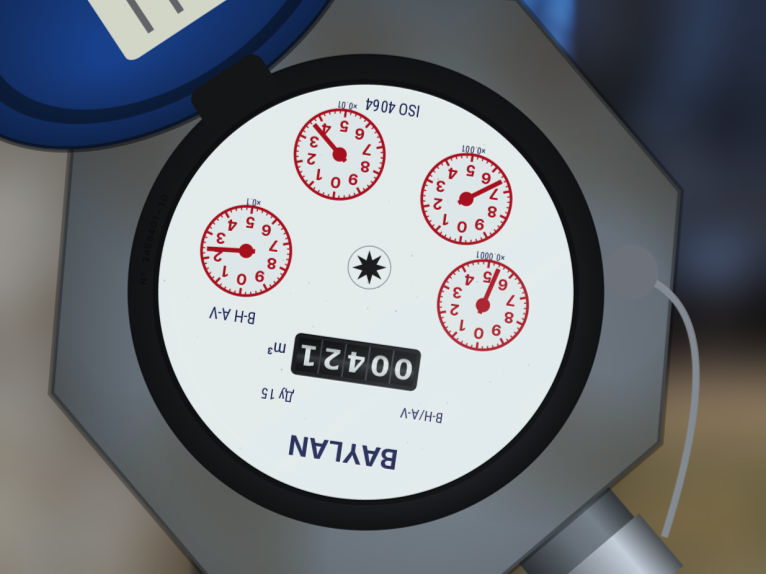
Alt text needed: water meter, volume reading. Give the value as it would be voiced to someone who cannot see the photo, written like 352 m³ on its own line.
421.2365 m³
